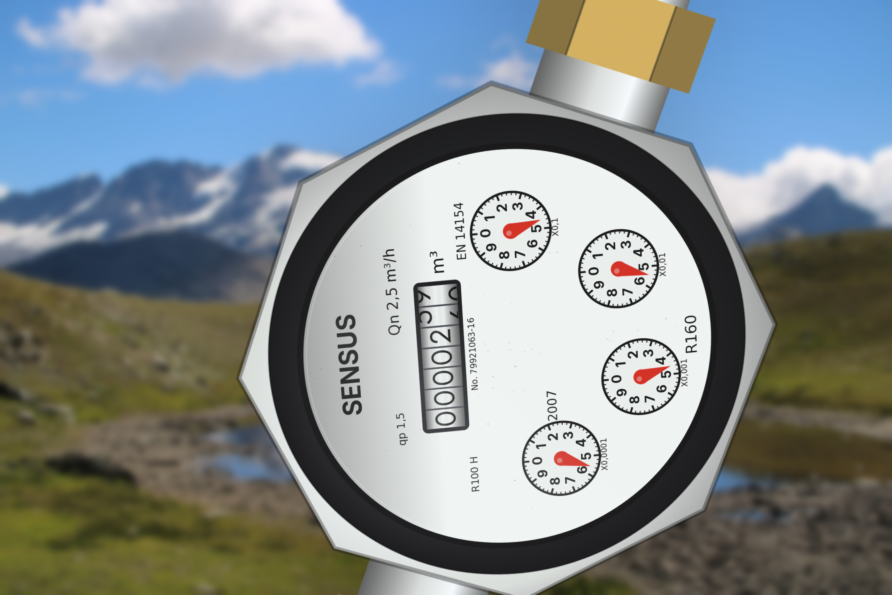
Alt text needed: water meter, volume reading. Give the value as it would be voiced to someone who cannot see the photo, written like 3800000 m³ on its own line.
259.4545 m³
